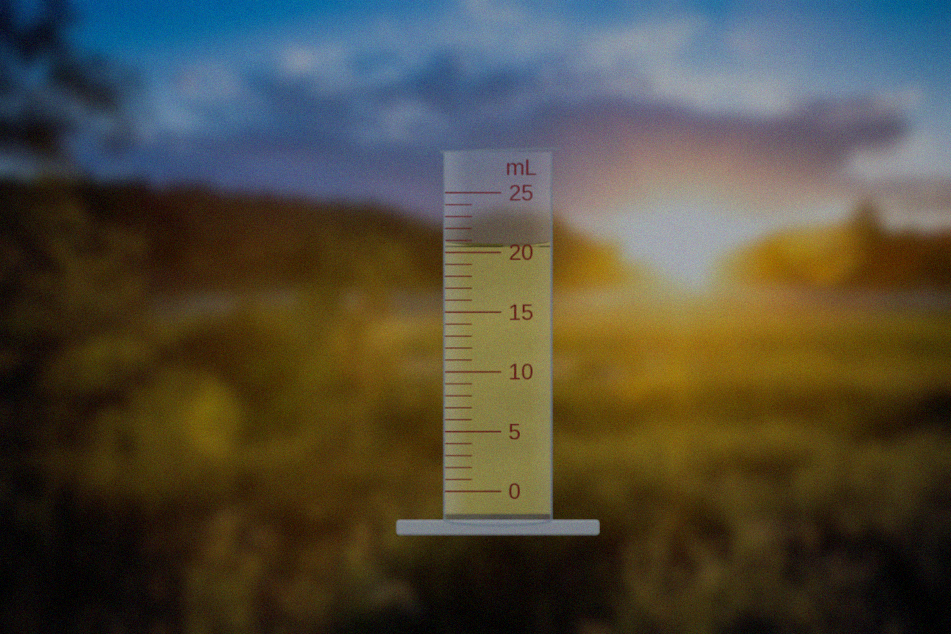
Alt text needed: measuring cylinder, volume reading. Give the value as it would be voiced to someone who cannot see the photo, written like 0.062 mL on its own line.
20.5 mL
